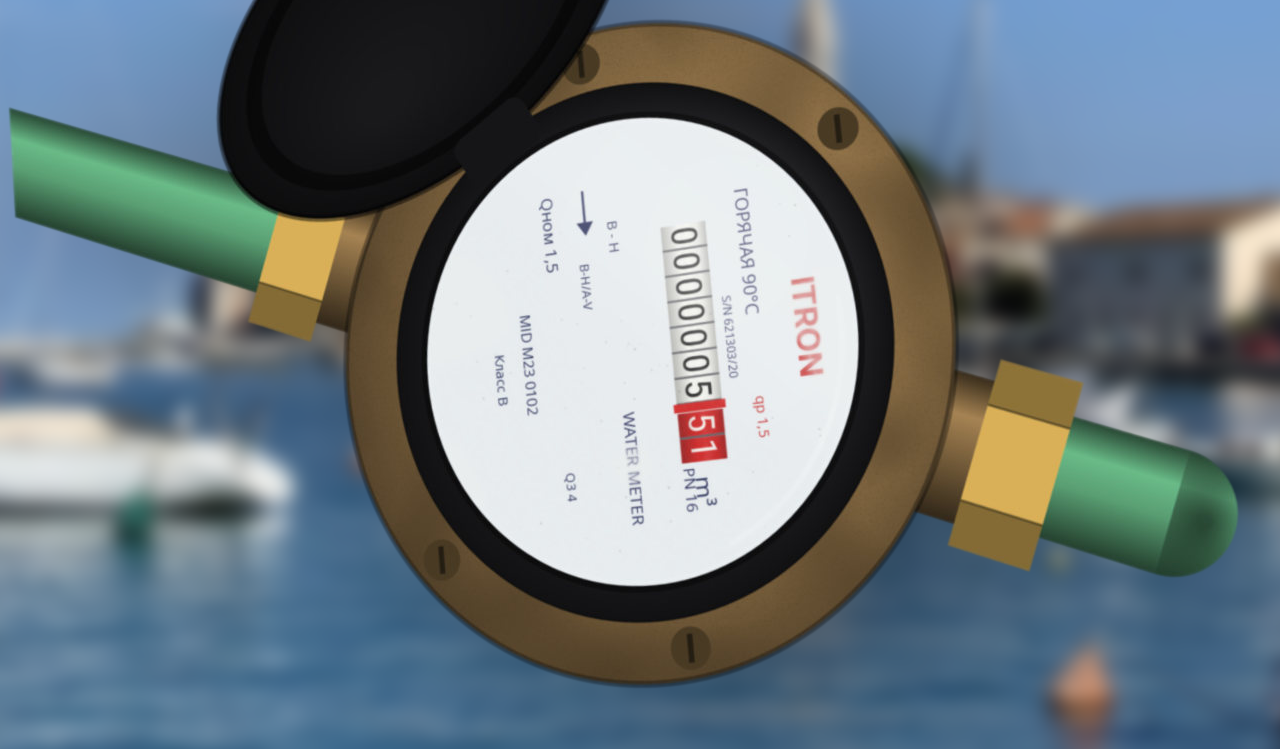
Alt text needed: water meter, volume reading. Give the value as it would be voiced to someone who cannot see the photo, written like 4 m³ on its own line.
5.51 m³
